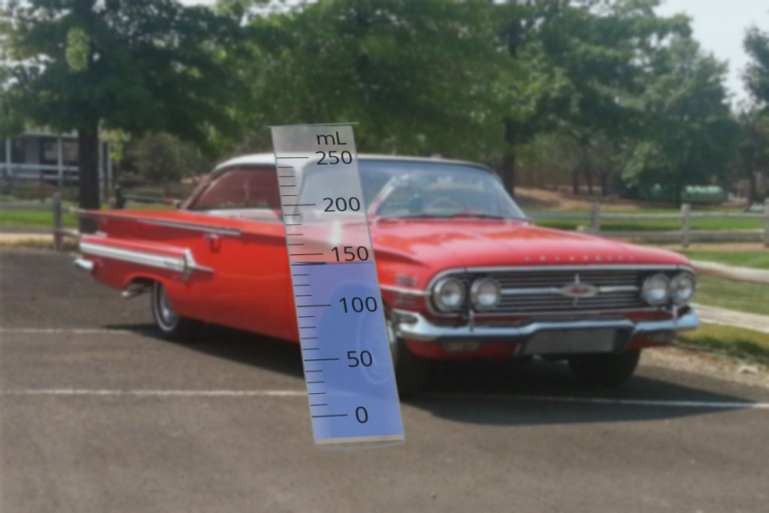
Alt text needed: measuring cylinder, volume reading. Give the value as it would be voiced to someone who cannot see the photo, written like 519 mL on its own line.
140 mL
